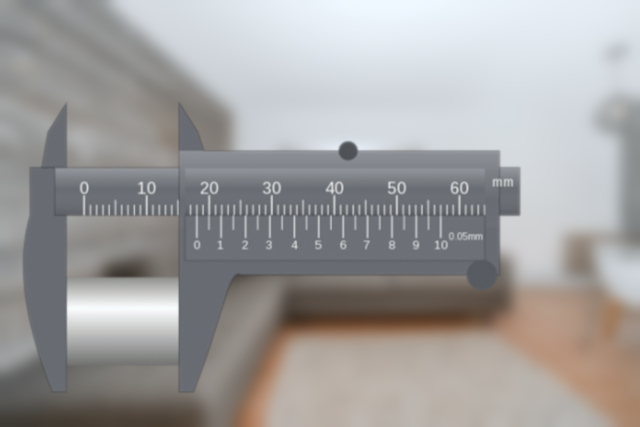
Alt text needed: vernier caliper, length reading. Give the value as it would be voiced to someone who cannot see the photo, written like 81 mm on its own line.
18.0 mm
